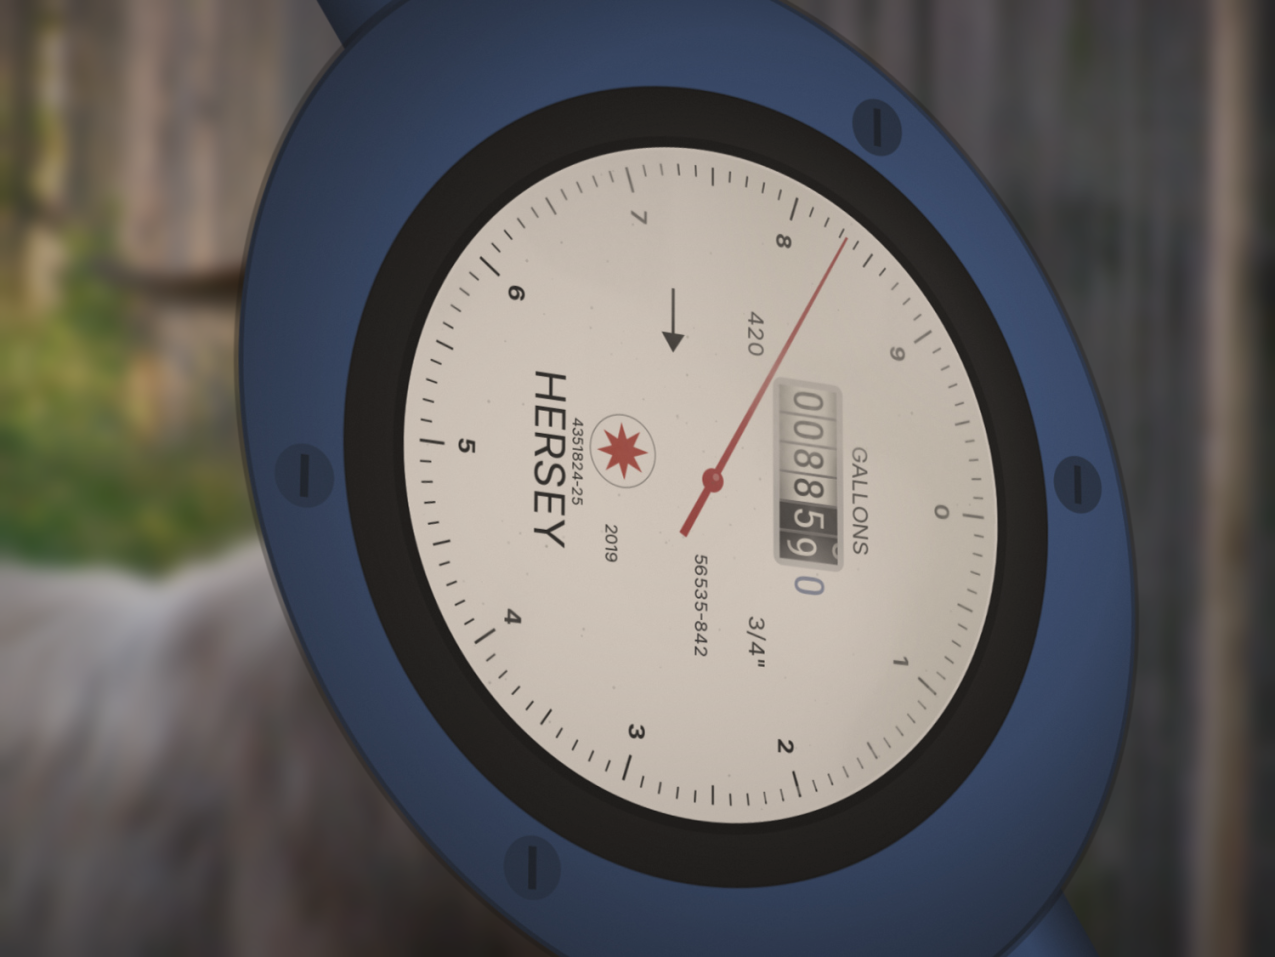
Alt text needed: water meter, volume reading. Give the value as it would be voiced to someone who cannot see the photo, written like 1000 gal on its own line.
88588.3 gal
